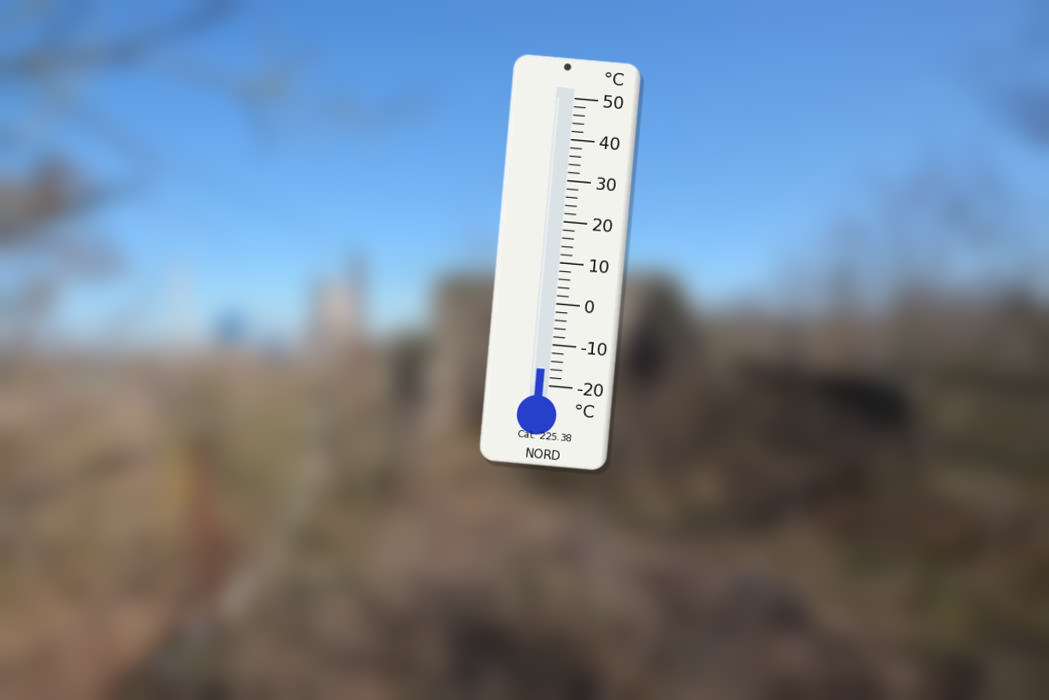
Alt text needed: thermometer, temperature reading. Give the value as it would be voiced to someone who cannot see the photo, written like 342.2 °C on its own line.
-16 °C
